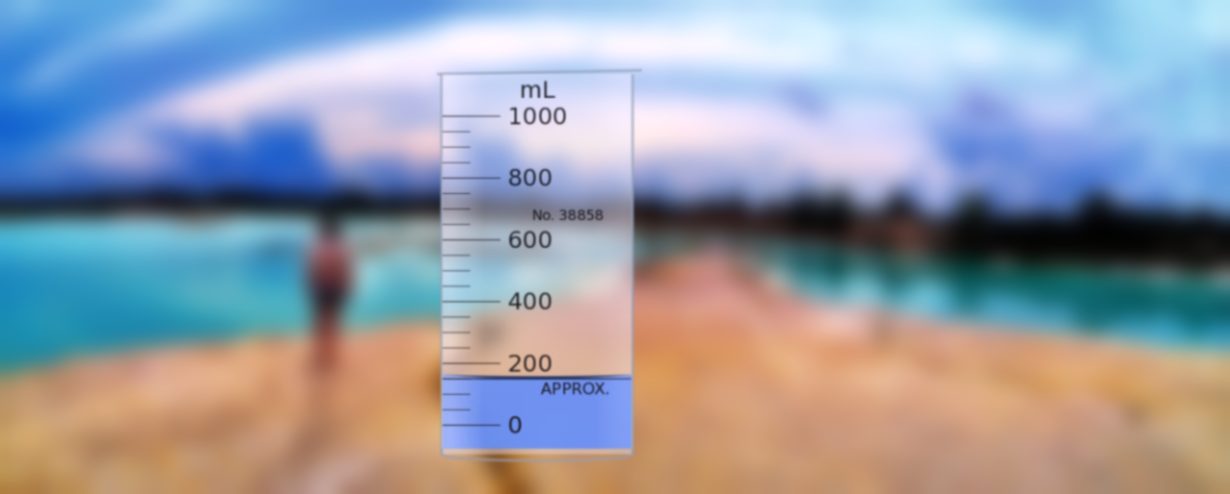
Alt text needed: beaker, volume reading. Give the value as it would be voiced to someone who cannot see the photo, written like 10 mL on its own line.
150 mL
